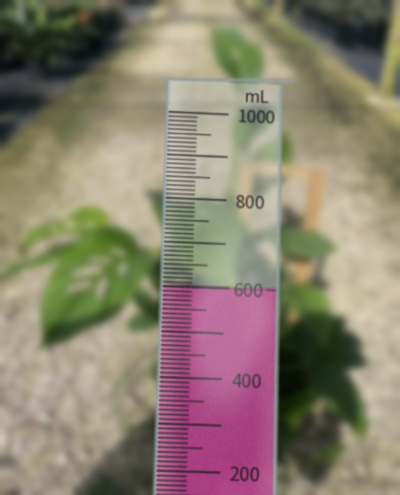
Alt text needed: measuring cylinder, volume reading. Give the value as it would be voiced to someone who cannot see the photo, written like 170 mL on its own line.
600 mL
